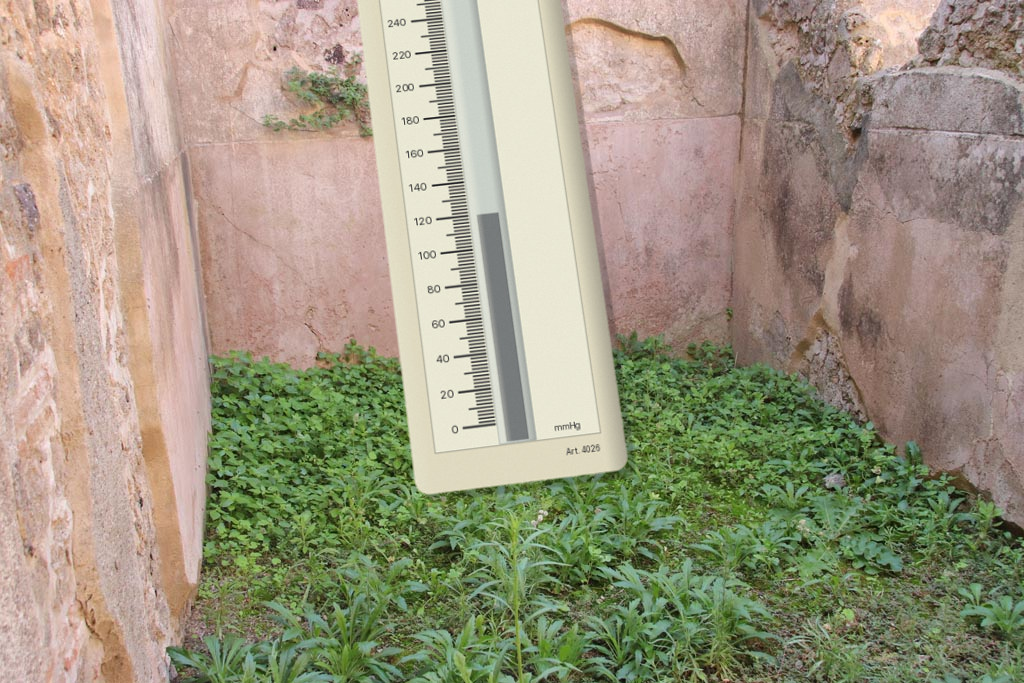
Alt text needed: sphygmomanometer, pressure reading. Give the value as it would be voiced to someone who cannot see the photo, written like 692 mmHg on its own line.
120 mmHg
